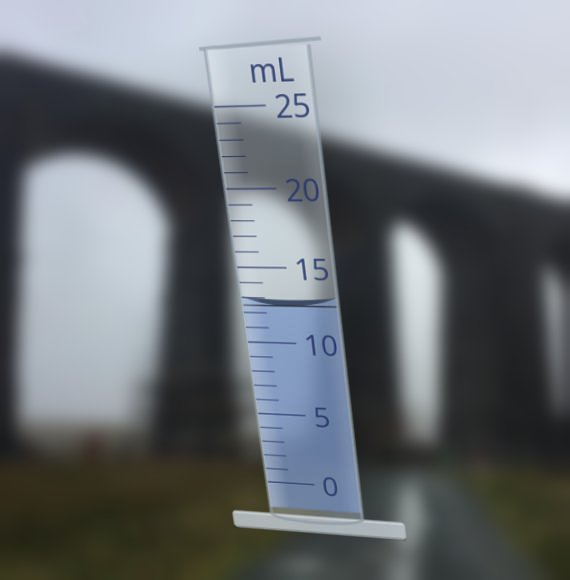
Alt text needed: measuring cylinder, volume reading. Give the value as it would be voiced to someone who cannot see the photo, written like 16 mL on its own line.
12.5 mL
